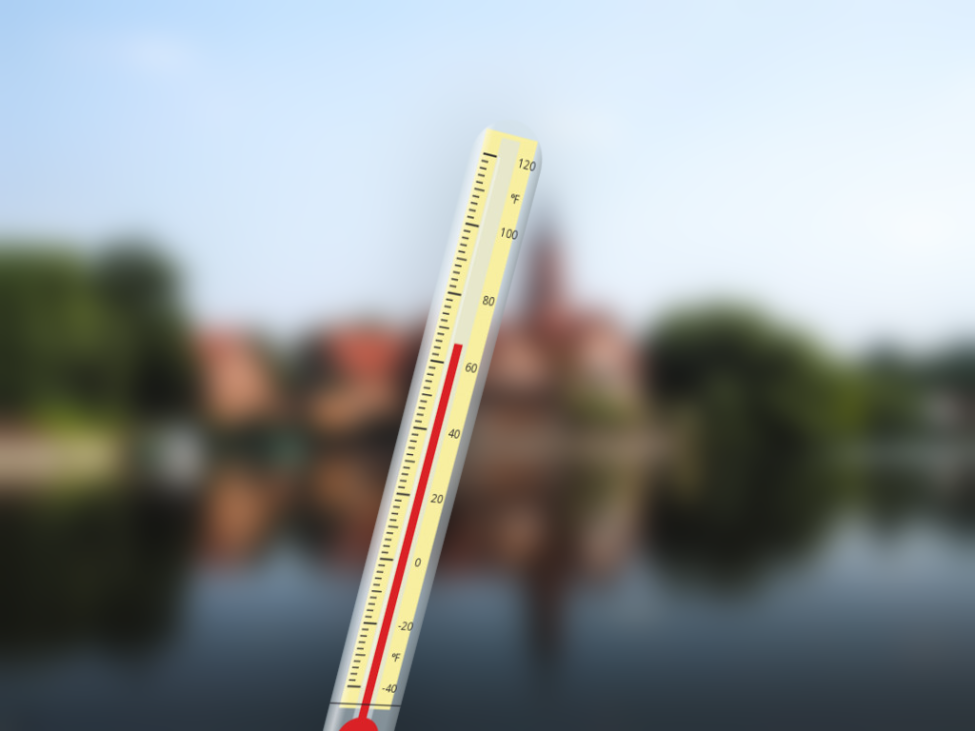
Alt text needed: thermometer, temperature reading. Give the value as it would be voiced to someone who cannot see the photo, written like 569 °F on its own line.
66 °F
